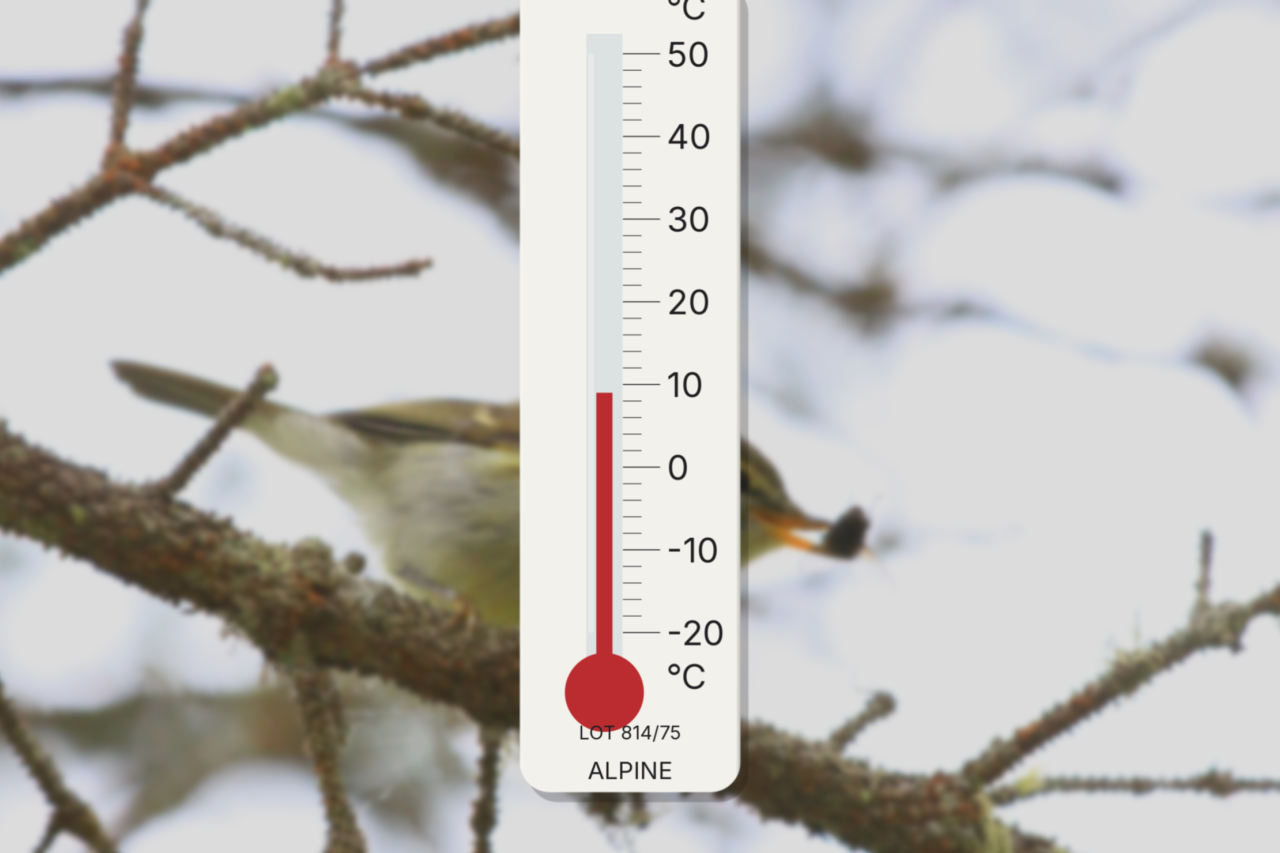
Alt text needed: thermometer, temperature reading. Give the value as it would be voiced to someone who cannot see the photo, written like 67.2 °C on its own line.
9 °C
